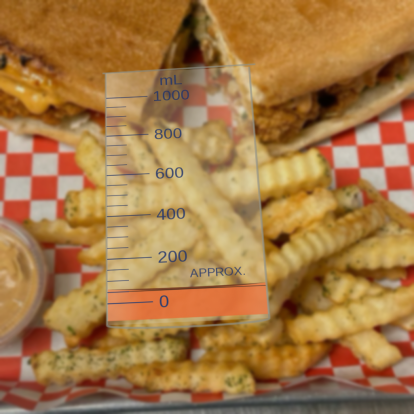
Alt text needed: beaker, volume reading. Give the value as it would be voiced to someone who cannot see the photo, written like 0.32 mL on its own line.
50 mL
